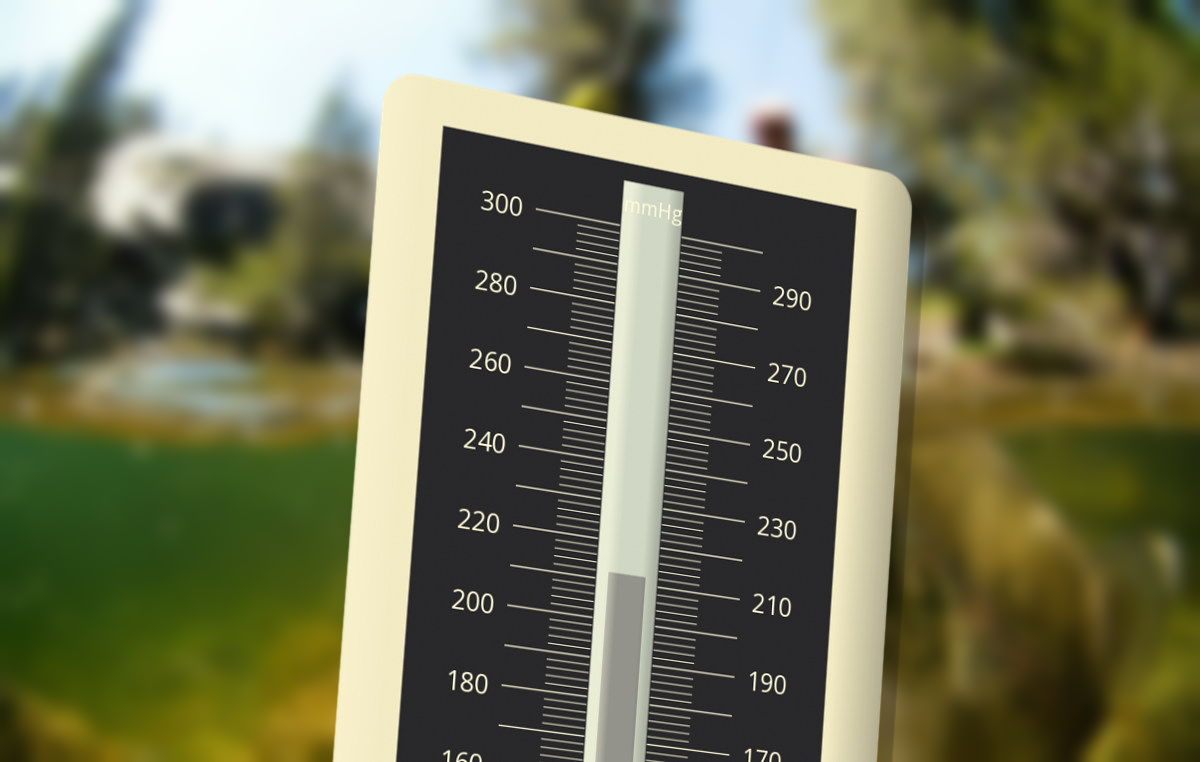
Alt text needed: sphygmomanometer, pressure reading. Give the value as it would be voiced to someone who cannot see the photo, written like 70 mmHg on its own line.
212 mmHg
